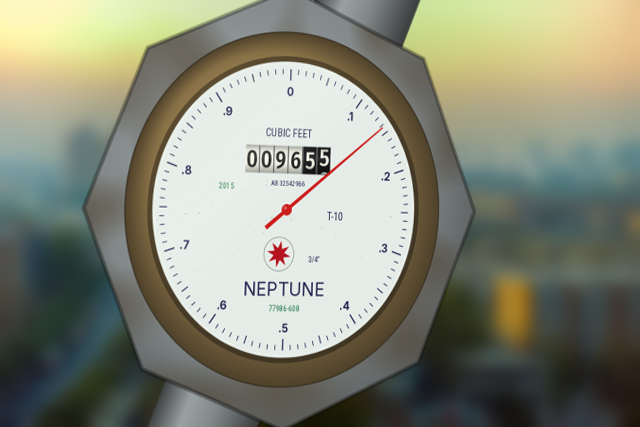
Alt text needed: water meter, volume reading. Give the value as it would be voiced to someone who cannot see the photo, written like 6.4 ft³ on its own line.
9655.14 ft³
